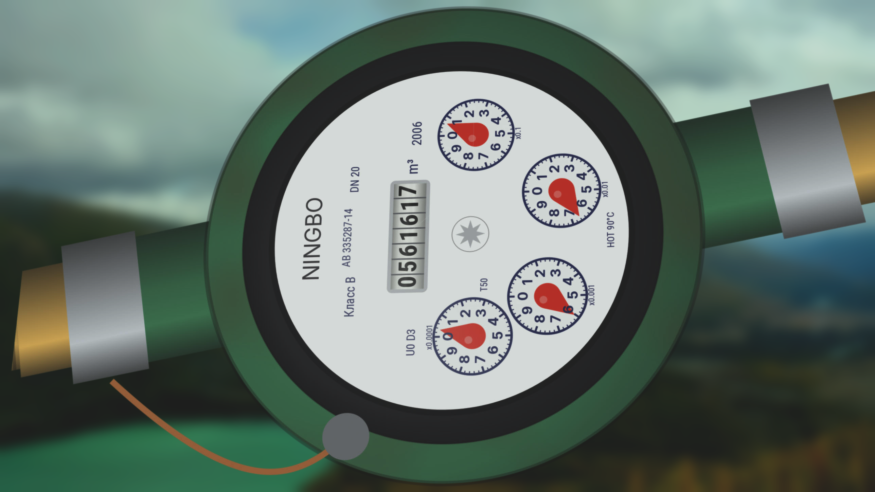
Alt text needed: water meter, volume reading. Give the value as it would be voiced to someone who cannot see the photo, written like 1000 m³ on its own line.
561617.0660 m³
